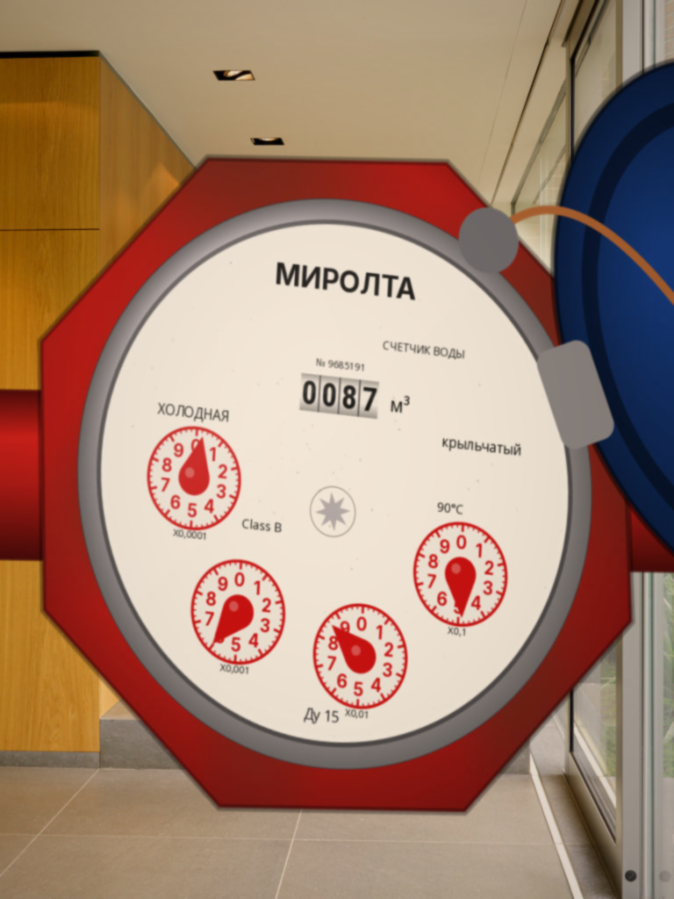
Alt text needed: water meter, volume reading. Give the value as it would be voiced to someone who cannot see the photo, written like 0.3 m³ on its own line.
87.4860 m³
